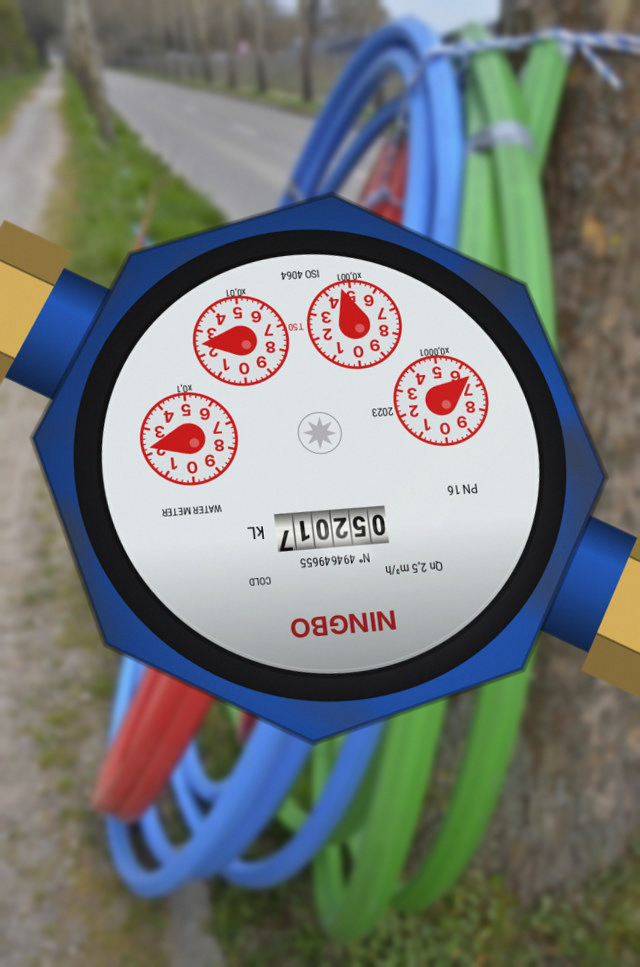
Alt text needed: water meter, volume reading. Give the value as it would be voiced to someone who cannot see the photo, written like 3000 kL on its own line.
52017.2246 kL
